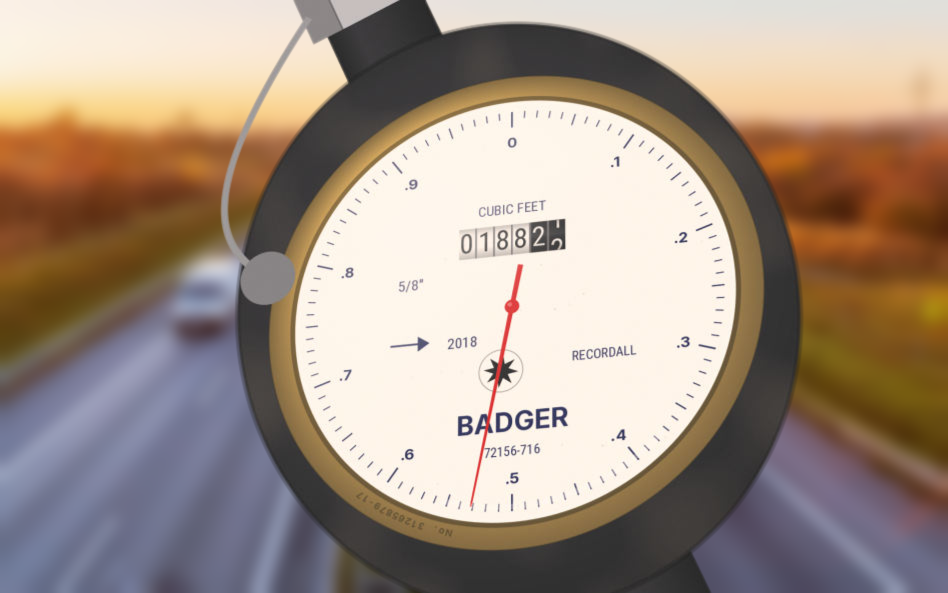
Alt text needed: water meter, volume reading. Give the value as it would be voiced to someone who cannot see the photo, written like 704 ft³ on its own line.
18821.53 ft³
